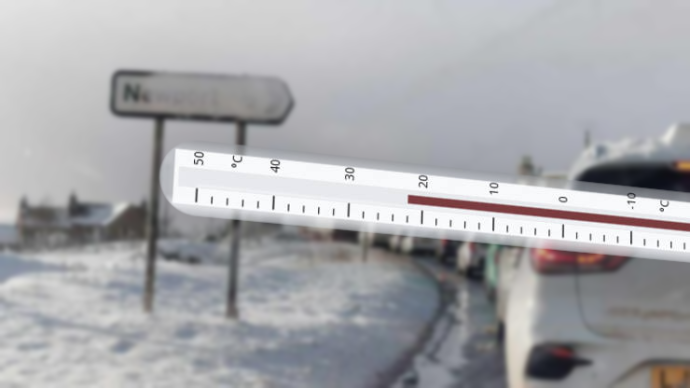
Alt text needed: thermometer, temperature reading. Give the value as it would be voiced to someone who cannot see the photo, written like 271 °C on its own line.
22 °C
